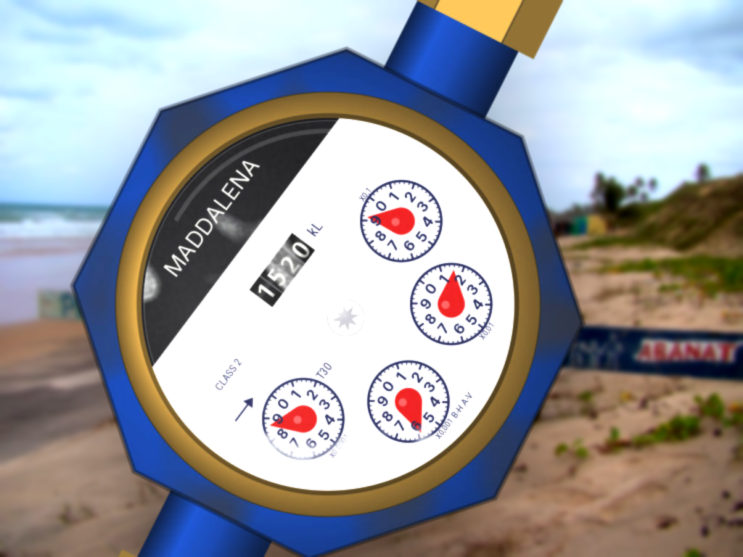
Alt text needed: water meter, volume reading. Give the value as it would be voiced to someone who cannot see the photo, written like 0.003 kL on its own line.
1519.9158 kL
